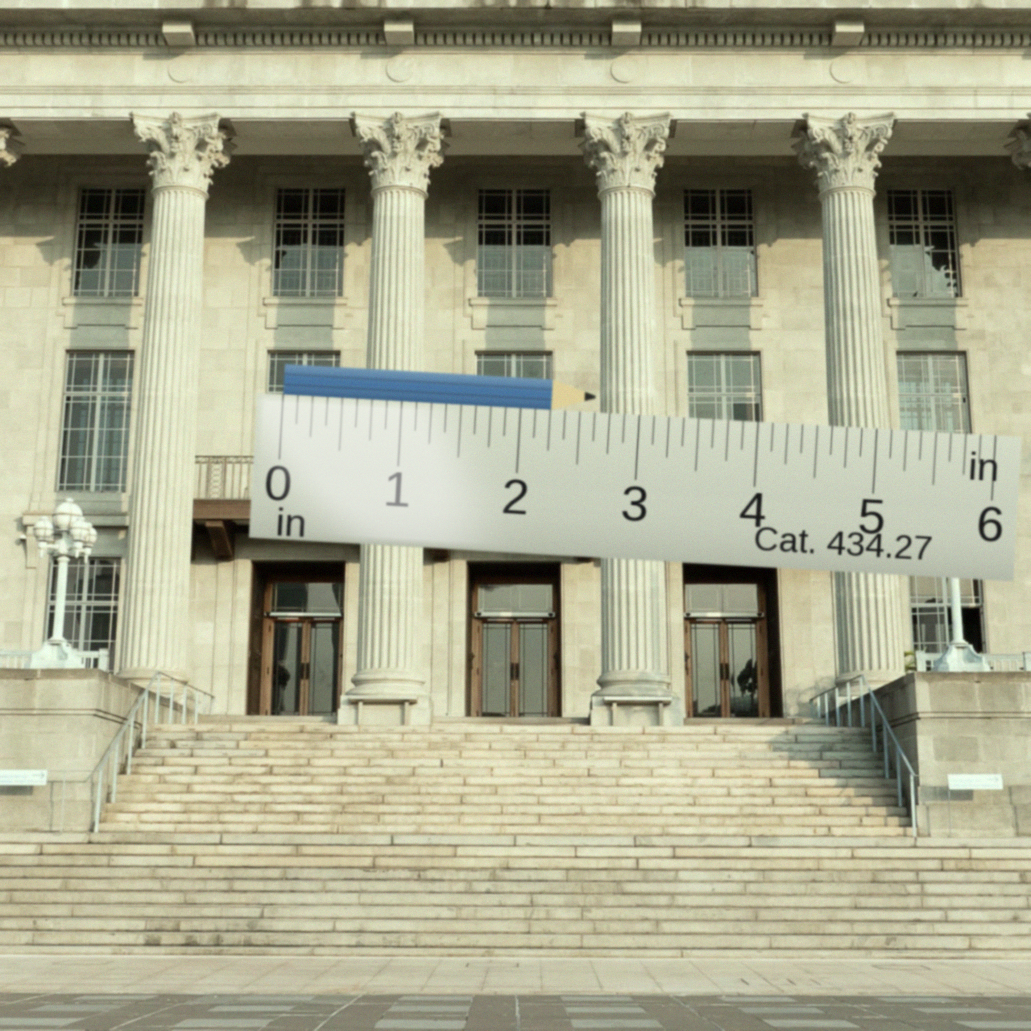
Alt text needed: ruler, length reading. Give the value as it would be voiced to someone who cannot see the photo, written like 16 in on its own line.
2.625 in
